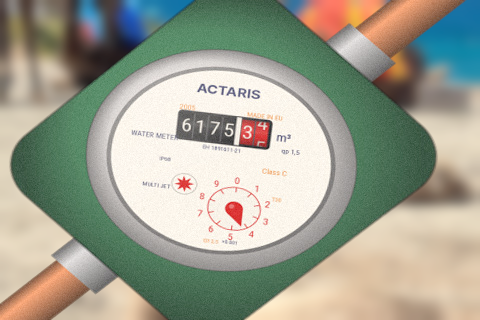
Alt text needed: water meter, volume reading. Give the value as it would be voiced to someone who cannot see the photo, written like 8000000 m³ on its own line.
6175.344 m³
